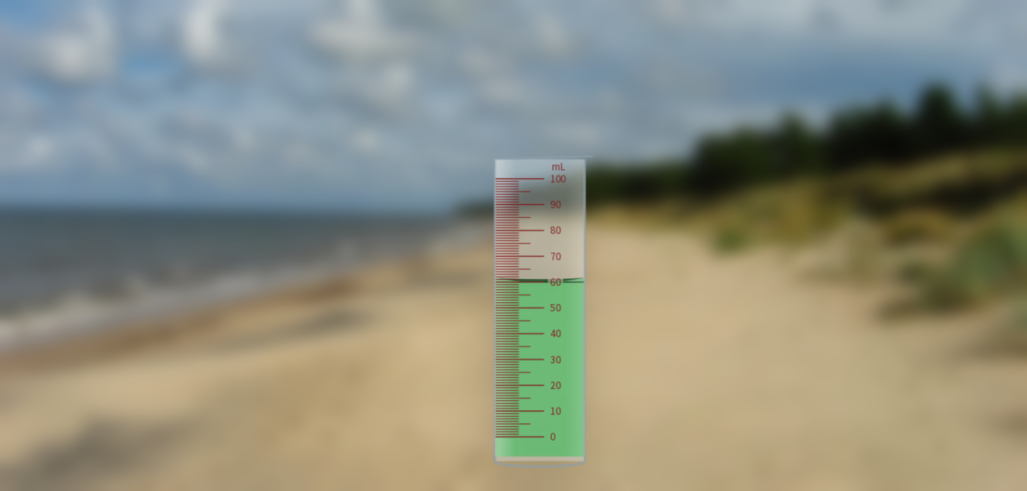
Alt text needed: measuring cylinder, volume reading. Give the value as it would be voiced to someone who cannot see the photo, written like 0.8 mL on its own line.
60 mL
